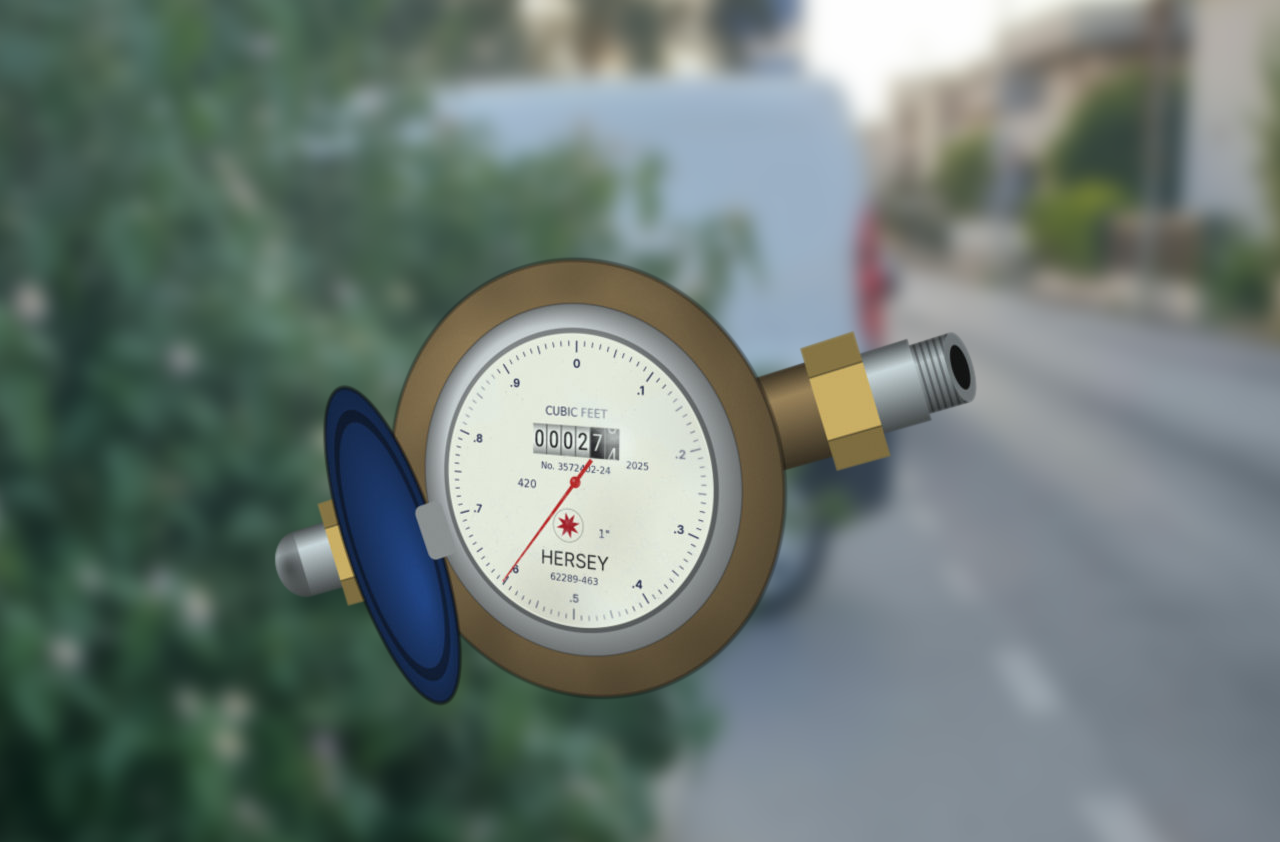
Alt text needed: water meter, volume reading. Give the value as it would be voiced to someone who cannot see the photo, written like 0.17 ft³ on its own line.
273.60 ft³
